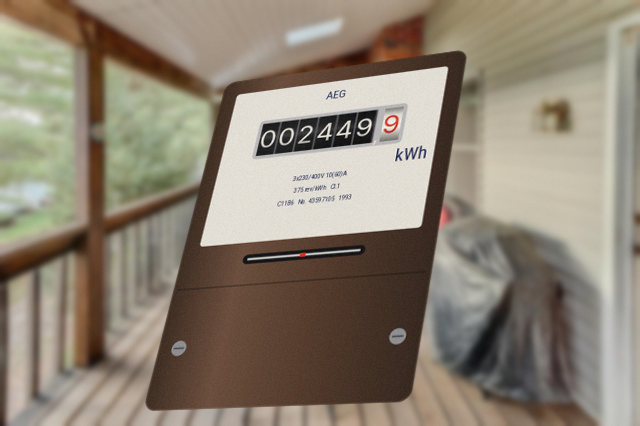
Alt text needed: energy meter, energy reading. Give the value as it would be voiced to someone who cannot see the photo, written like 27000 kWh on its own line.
2449.9 kWh
